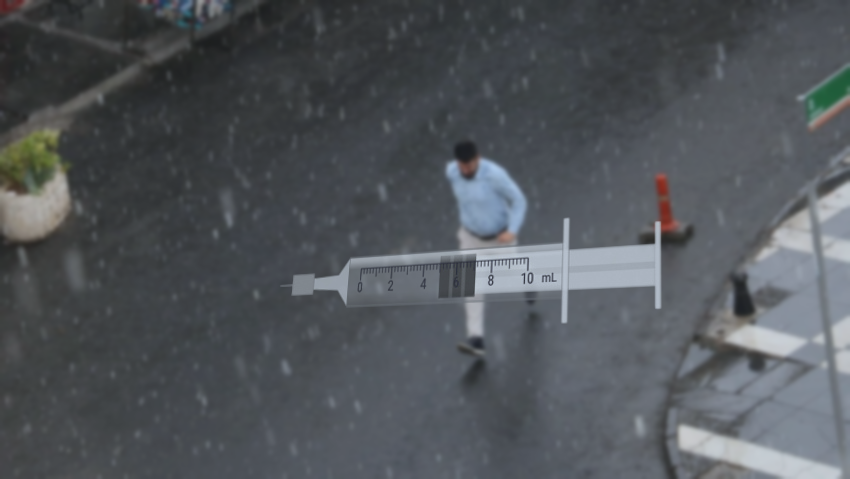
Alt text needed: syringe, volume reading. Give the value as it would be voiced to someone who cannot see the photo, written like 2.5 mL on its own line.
5 mL
